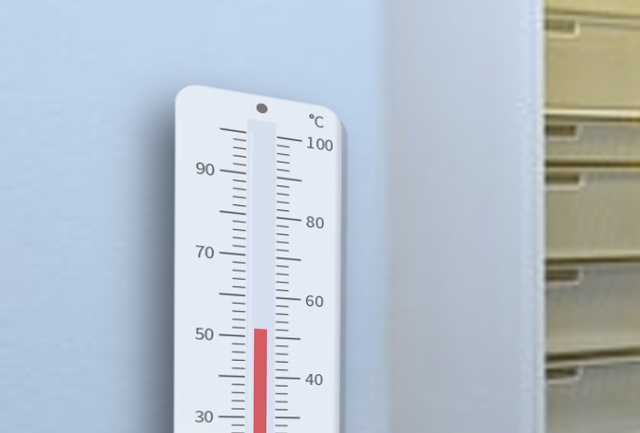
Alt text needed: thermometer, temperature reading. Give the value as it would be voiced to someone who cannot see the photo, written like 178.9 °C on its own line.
52 °C
